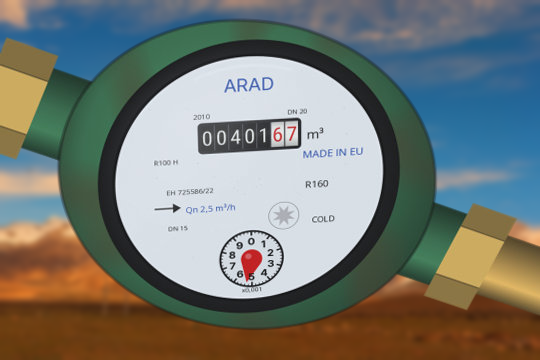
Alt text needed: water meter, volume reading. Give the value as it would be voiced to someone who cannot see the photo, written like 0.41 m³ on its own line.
401.675 m³
